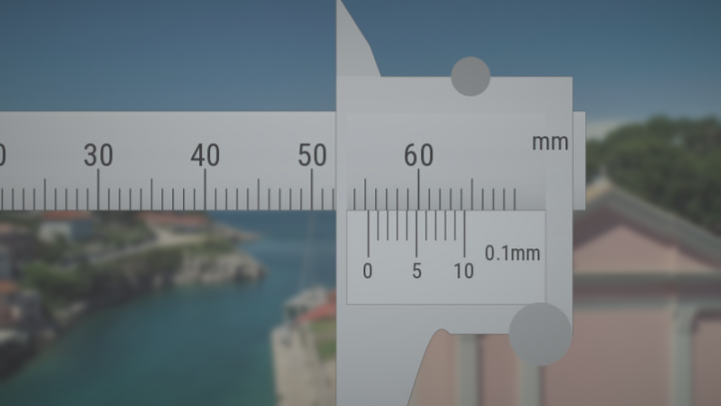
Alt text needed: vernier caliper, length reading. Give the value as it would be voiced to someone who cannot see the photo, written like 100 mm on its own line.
55.3 mm
